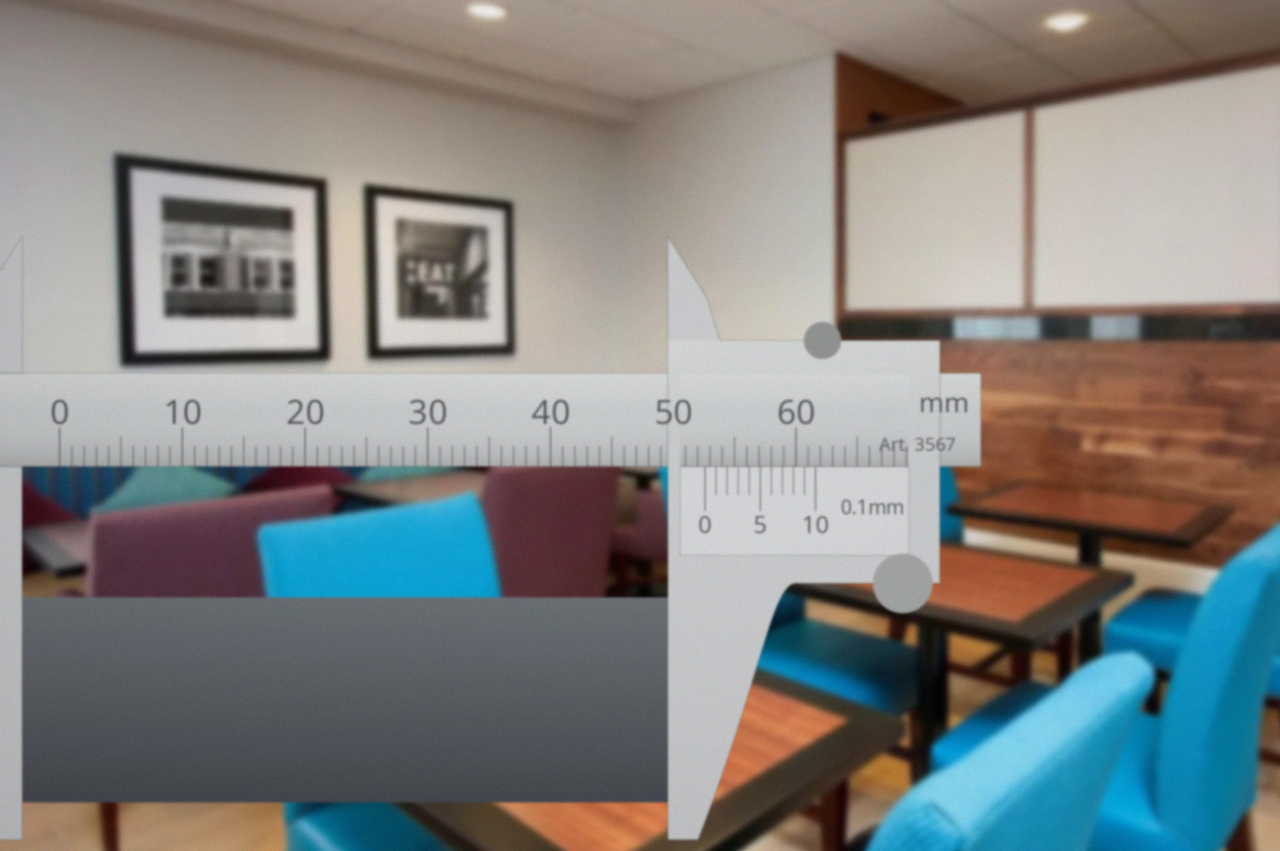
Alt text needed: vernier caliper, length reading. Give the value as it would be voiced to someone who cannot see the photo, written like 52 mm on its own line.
52.6 mm
